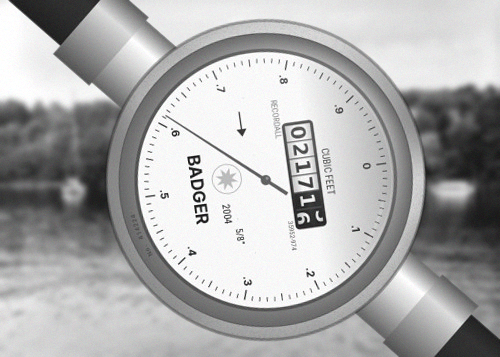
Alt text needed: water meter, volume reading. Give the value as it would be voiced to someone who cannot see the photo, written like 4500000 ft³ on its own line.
21715.61 ft³
